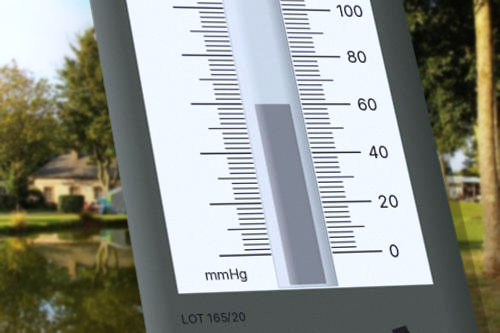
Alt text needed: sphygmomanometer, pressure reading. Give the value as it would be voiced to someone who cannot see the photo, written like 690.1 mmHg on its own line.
60 mmHg
